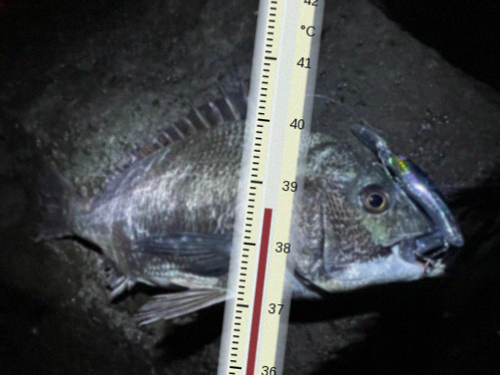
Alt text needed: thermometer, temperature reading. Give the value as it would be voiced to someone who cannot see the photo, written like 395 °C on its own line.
38.6 °C
